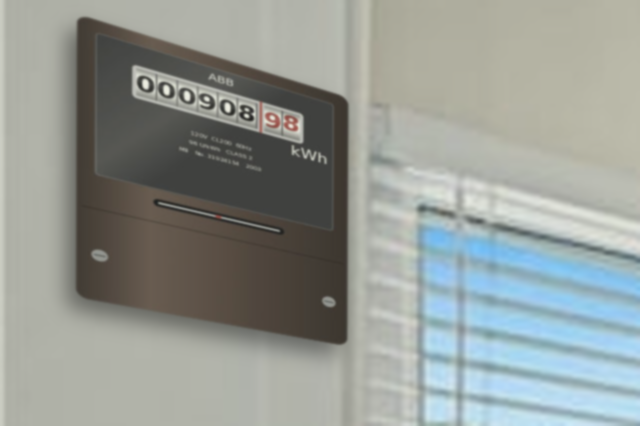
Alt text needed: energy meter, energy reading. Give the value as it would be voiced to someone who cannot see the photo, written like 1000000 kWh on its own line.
908.98 kWh
